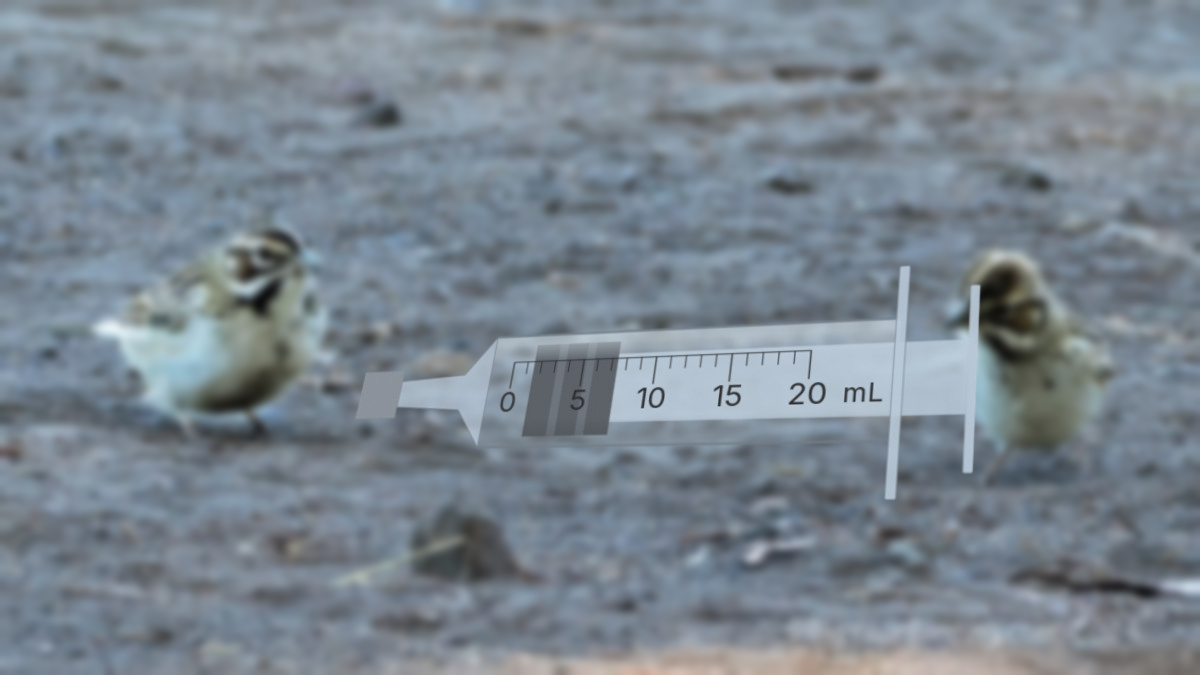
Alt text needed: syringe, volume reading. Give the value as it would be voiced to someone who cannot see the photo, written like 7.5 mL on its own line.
1.5 mL
